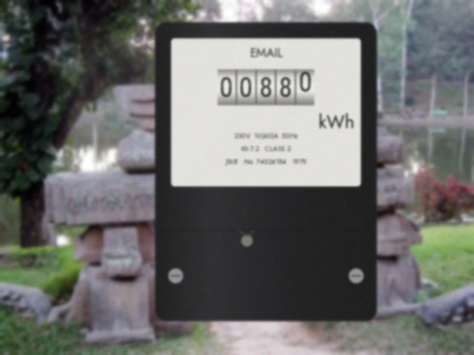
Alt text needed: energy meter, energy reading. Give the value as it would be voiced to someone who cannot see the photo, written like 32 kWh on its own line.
880 kWh
